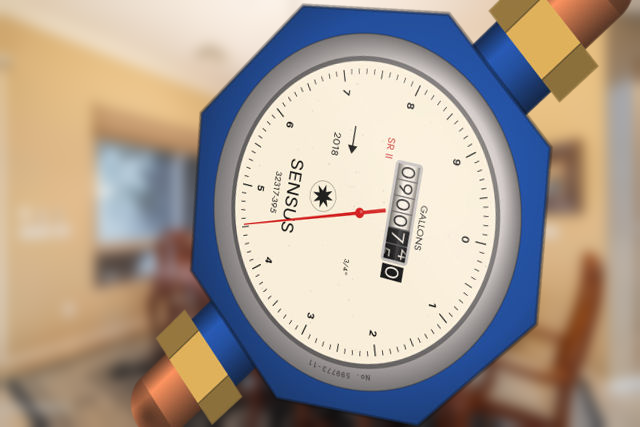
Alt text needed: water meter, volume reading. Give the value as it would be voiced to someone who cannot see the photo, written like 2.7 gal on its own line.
900744.5 gal
